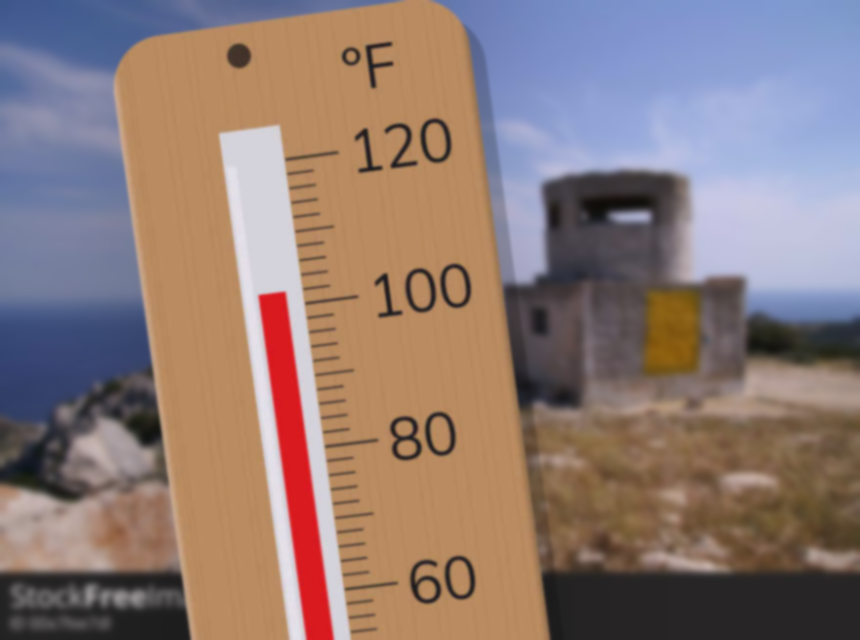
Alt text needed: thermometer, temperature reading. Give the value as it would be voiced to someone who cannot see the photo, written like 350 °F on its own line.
102 °F
